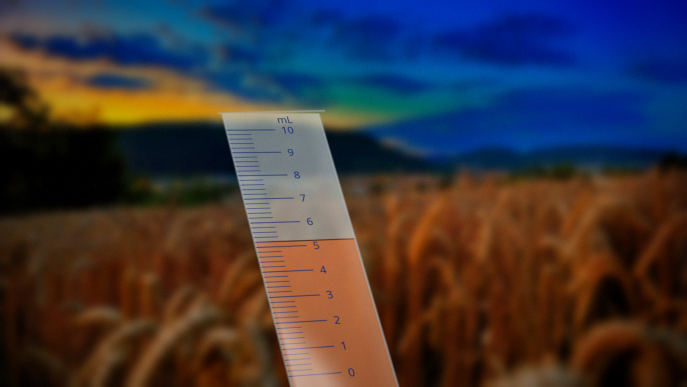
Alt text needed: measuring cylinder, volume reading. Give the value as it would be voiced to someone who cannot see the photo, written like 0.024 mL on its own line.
5.2 mL
